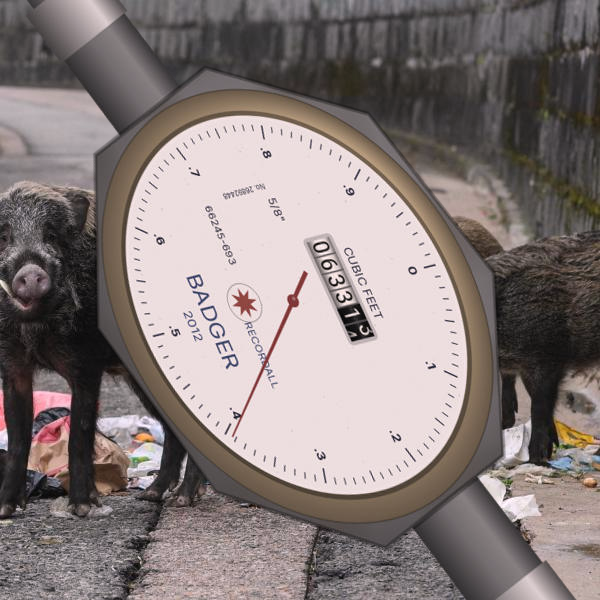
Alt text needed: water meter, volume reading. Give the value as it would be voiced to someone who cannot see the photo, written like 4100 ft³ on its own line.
63313.39 ft³
